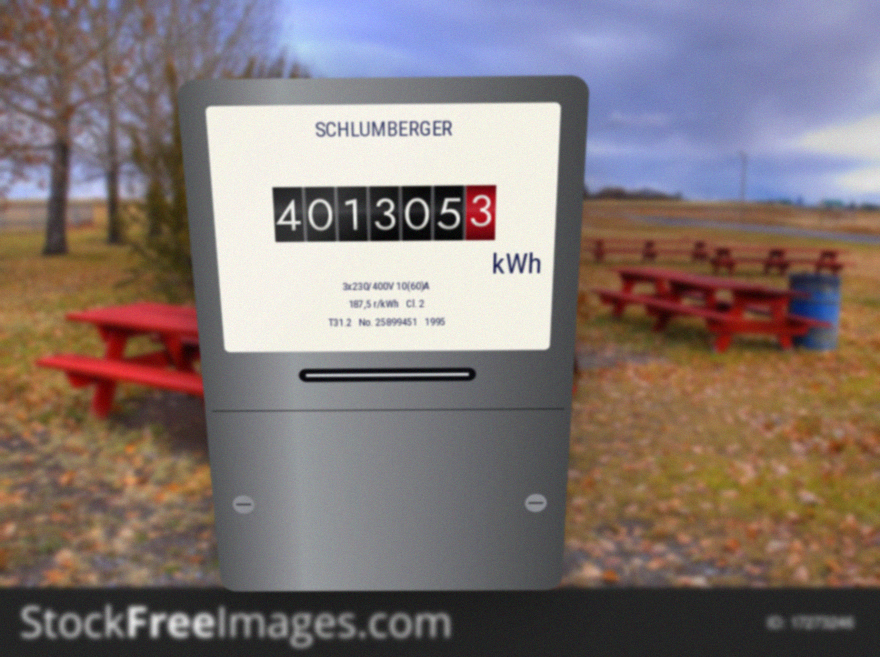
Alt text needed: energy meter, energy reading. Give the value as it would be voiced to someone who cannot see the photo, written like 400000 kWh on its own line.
401305.3 kWh
